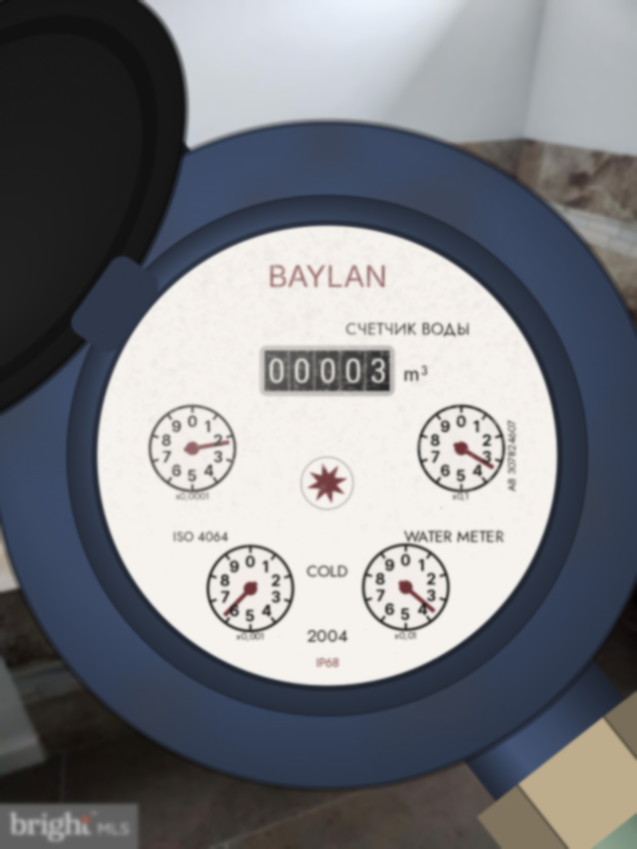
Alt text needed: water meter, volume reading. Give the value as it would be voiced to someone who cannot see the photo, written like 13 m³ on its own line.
3.3362 m³
